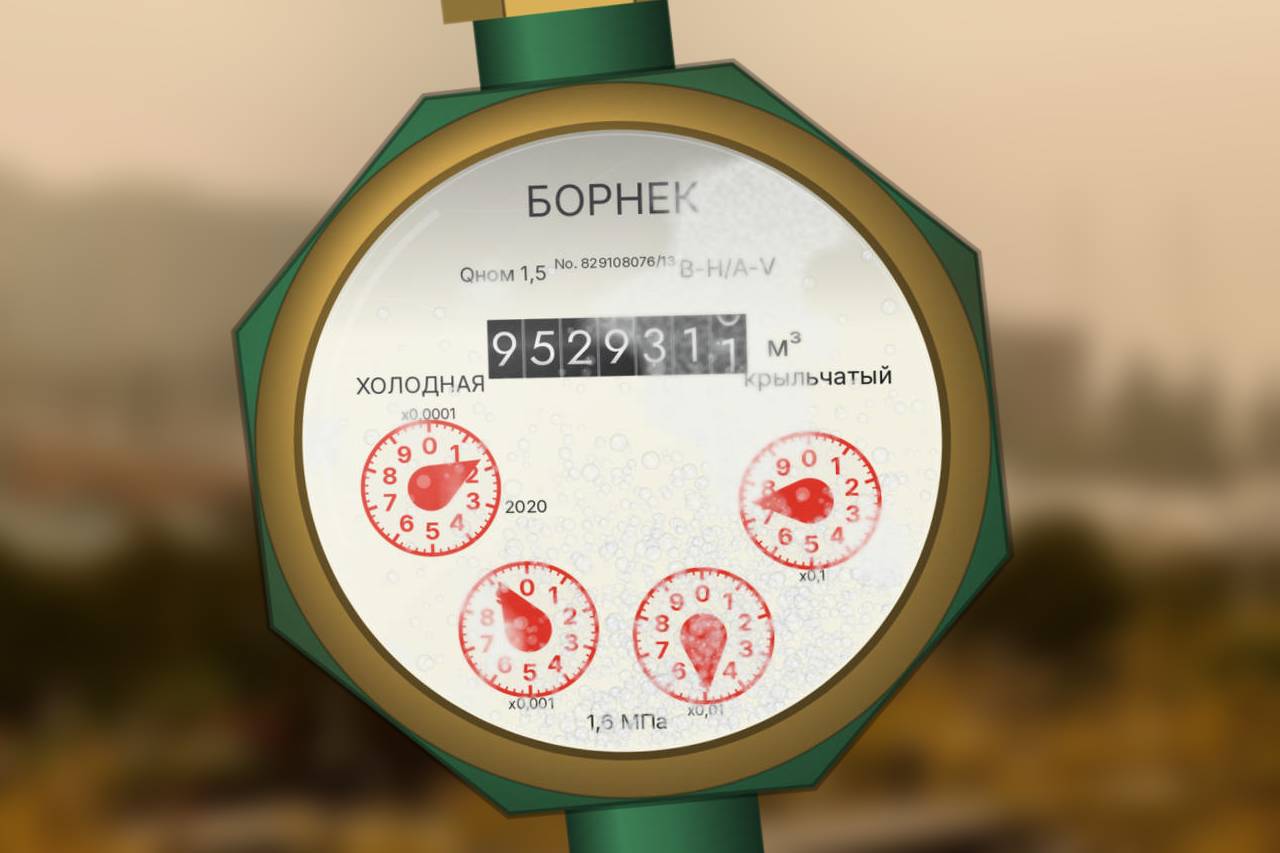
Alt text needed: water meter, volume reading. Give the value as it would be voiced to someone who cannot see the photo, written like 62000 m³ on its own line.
9529310.7491 m³
